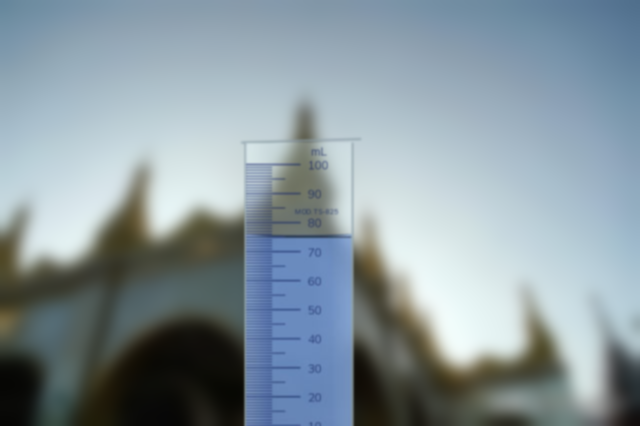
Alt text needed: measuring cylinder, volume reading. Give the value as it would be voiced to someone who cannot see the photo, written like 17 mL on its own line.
75 mL
